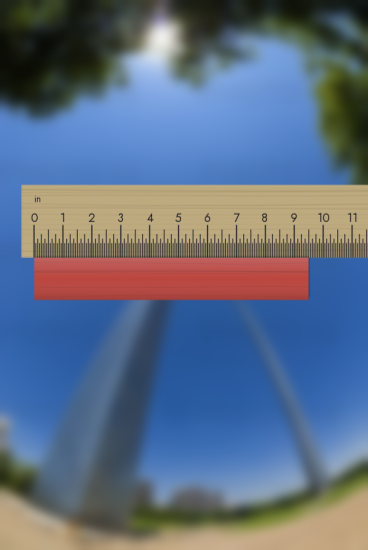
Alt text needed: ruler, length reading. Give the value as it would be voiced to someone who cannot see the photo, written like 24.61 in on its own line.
9.5 in
